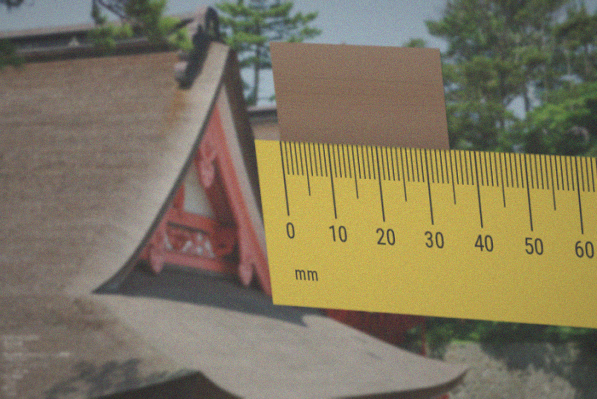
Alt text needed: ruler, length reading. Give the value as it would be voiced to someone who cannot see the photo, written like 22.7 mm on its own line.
35 mm
